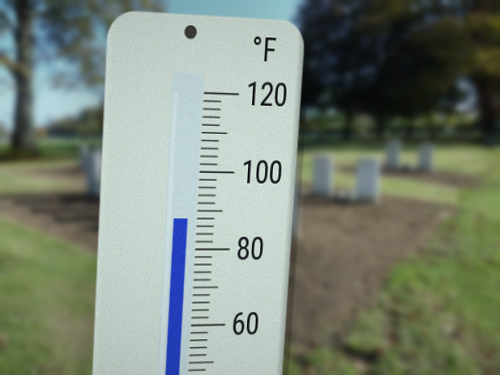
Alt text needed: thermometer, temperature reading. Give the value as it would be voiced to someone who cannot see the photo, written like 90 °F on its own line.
88 °F
